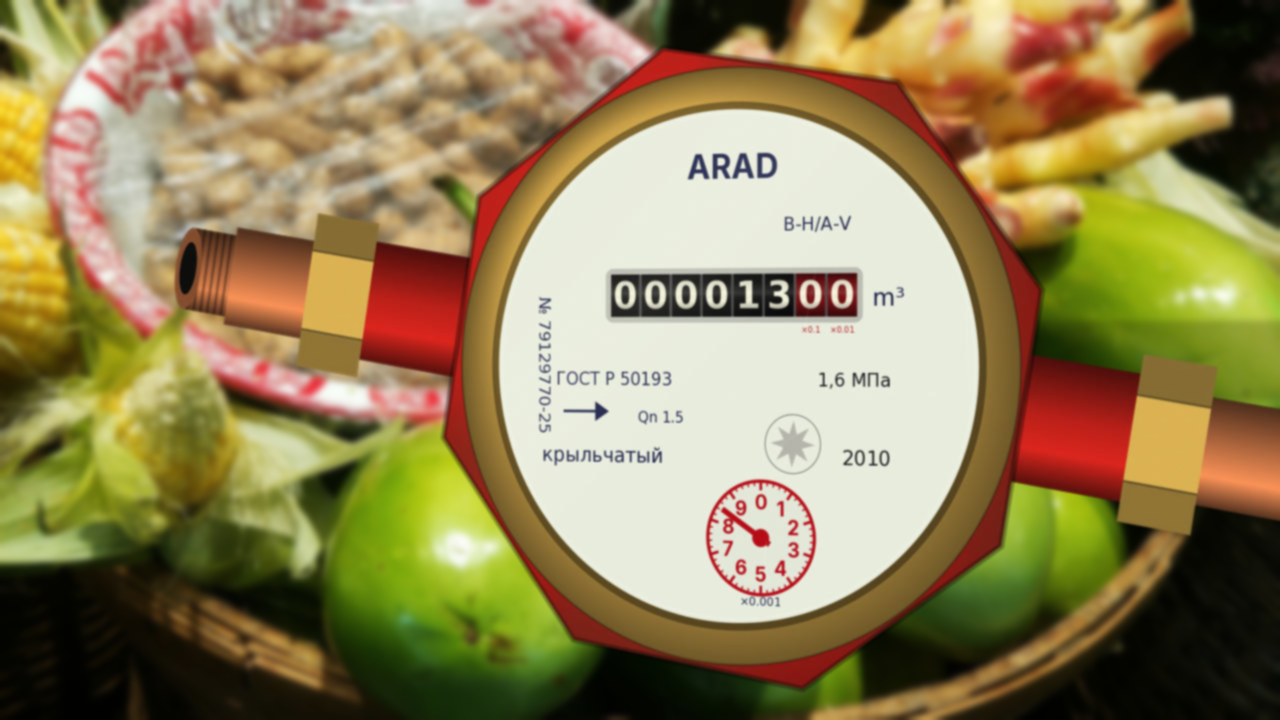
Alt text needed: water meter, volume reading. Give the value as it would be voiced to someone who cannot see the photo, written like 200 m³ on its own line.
13.008 m³
